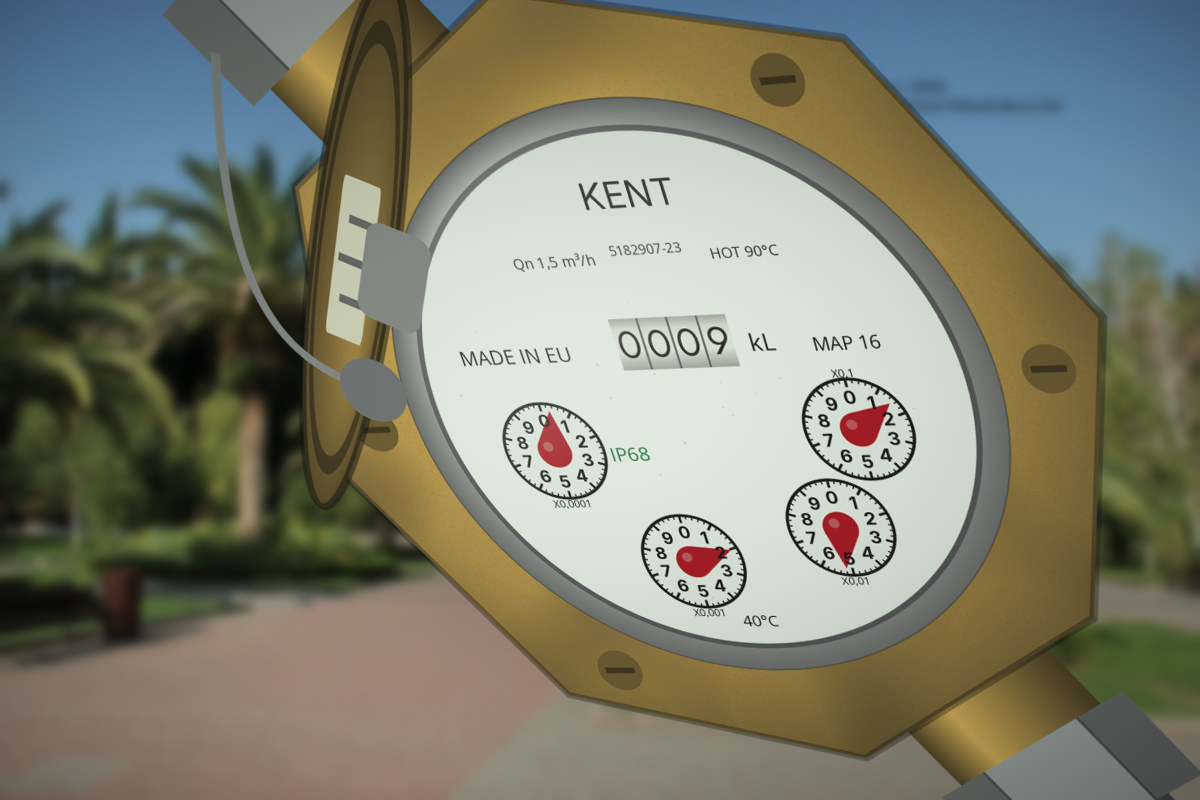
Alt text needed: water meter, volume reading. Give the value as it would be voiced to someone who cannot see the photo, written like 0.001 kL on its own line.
9.1520 kL
